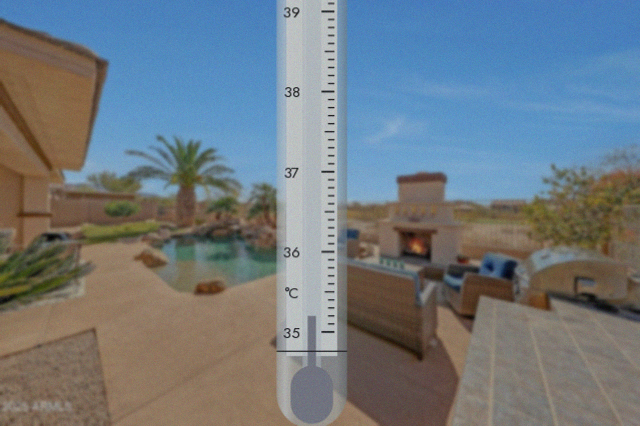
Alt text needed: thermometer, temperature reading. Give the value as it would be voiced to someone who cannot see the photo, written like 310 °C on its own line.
35.2 °C
